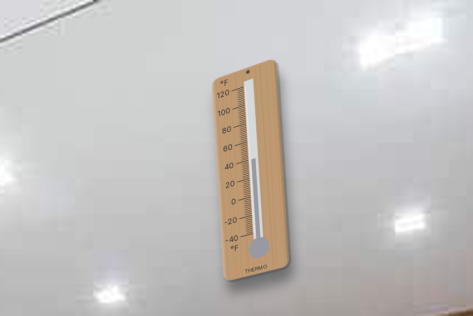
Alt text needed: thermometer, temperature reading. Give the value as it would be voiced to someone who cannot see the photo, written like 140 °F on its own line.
40 °F
